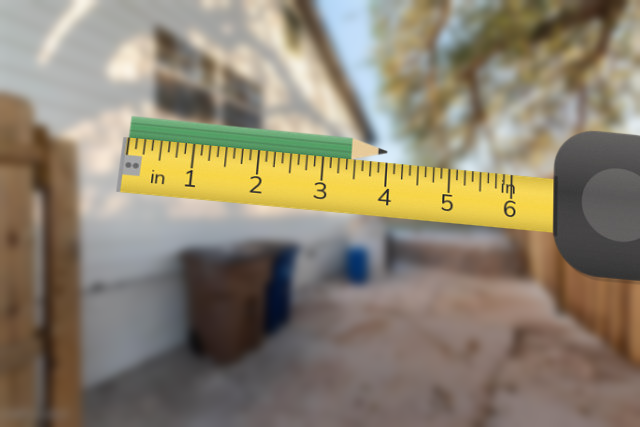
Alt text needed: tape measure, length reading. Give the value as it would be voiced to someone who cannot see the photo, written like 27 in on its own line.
4 in
